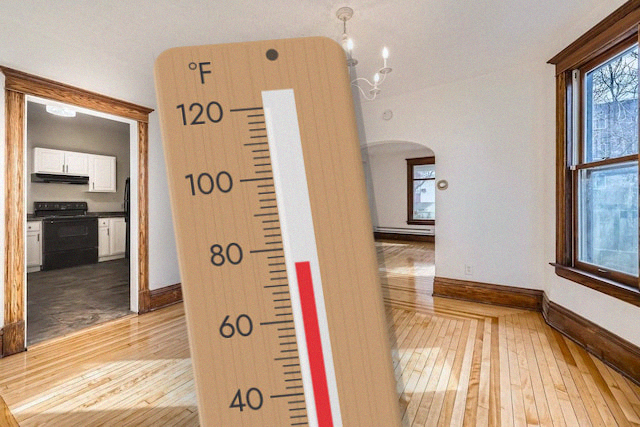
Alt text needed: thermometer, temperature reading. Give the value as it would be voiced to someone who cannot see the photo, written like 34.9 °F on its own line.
76 °F
